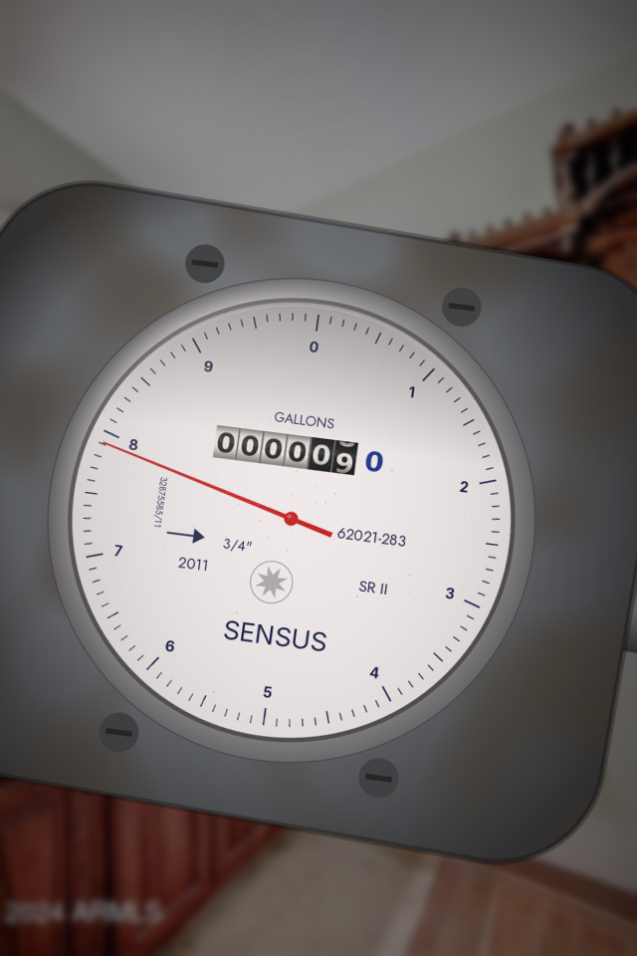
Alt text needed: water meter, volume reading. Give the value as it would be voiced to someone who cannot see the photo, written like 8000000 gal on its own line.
87.9 gal
